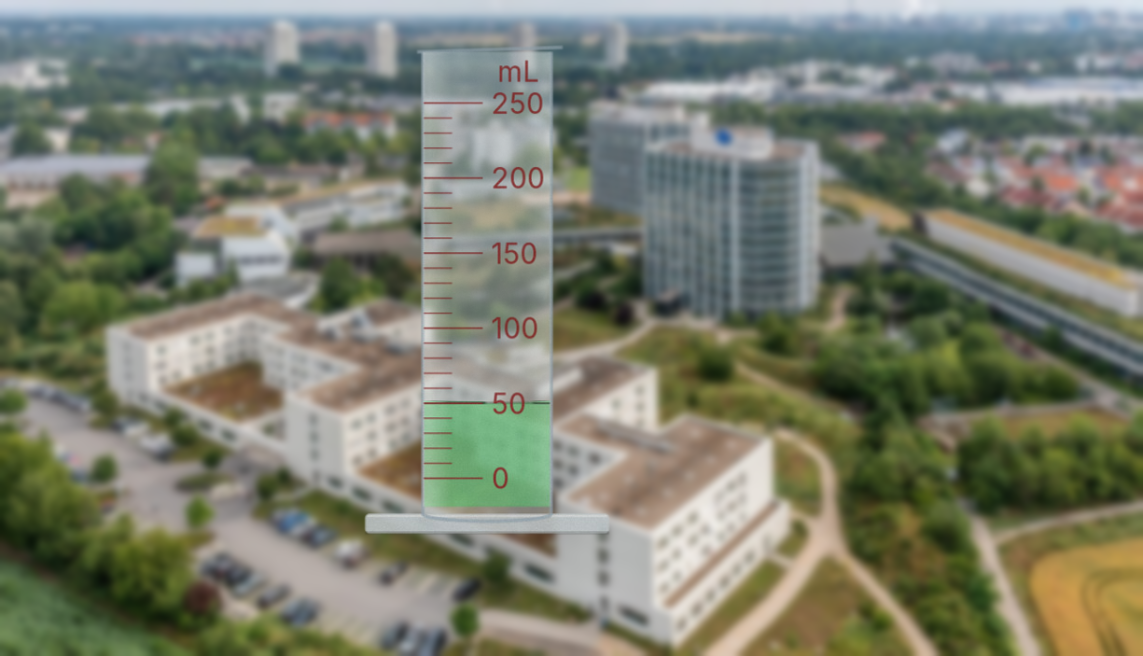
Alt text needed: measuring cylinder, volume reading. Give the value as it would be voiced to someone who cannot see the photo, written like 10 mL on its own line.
50 mL
